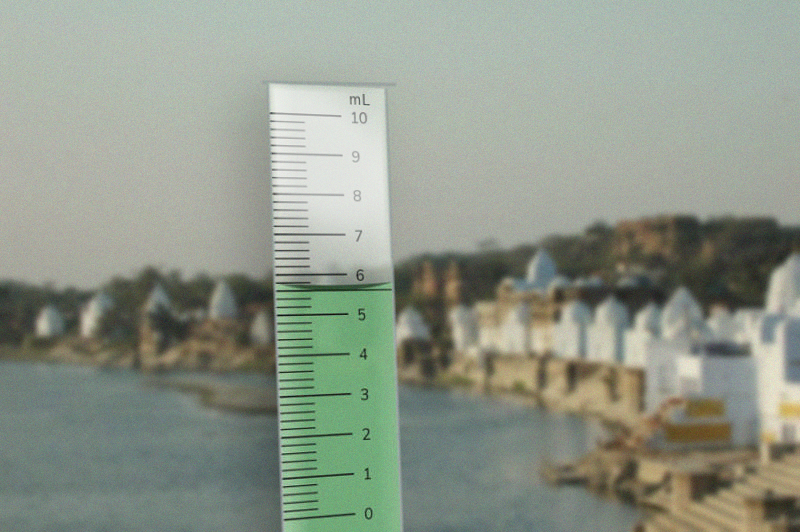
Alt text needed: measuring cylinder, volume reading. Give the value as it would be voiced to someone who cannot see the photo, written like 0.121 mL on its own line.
5.6 mL
